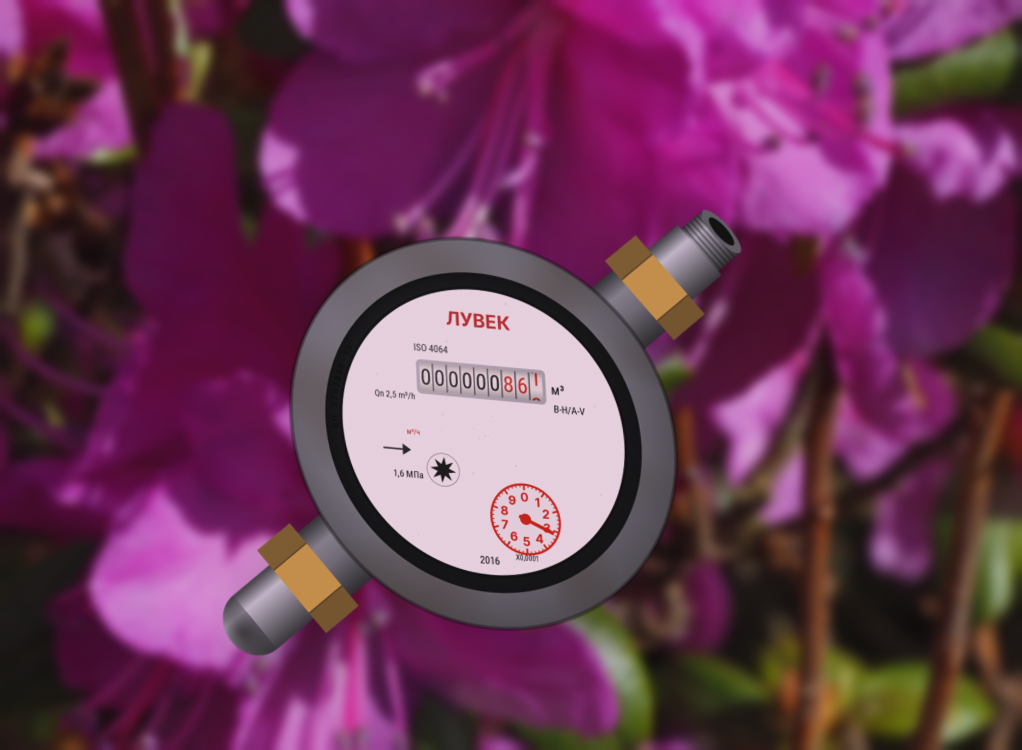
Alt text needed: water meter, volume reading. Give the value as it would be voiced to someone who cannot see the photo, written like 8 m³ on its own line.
0.8613 m³
